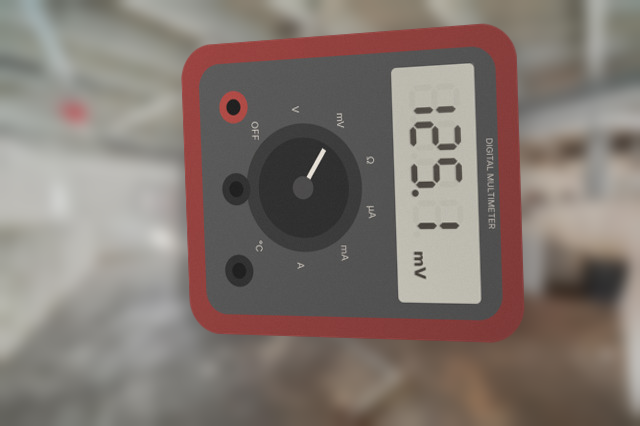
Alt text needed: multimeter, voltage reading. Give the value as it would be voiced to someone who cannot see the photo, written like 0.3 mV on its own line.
125.1 mV
